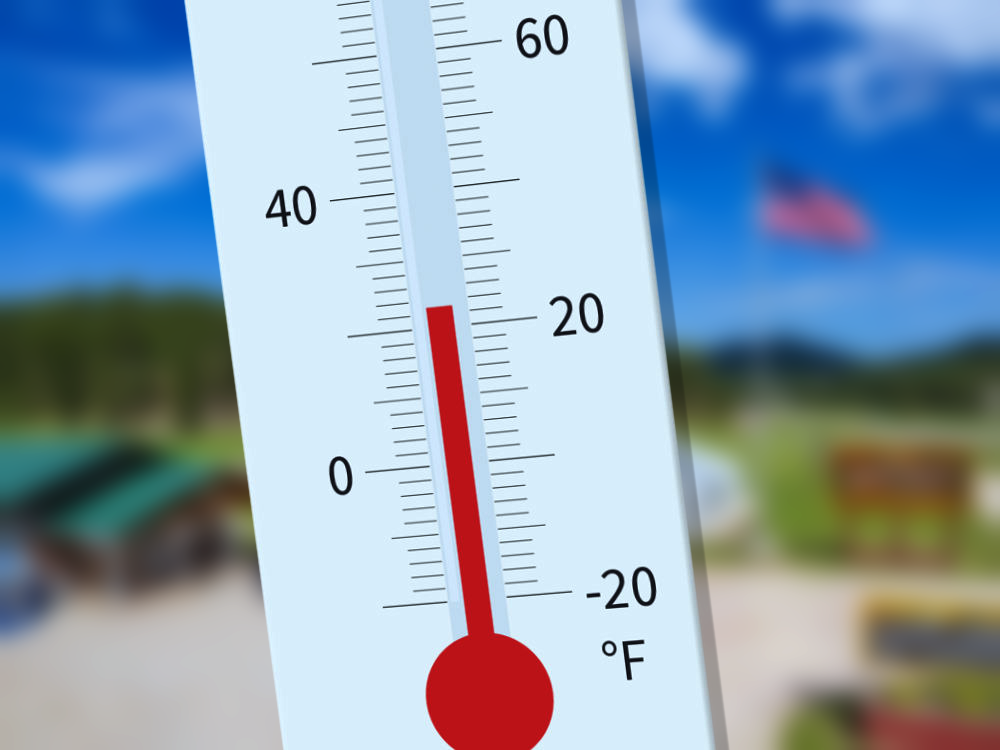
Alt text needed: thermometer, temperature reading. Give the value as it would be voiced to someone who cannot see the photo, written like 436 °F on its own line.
23 °F
